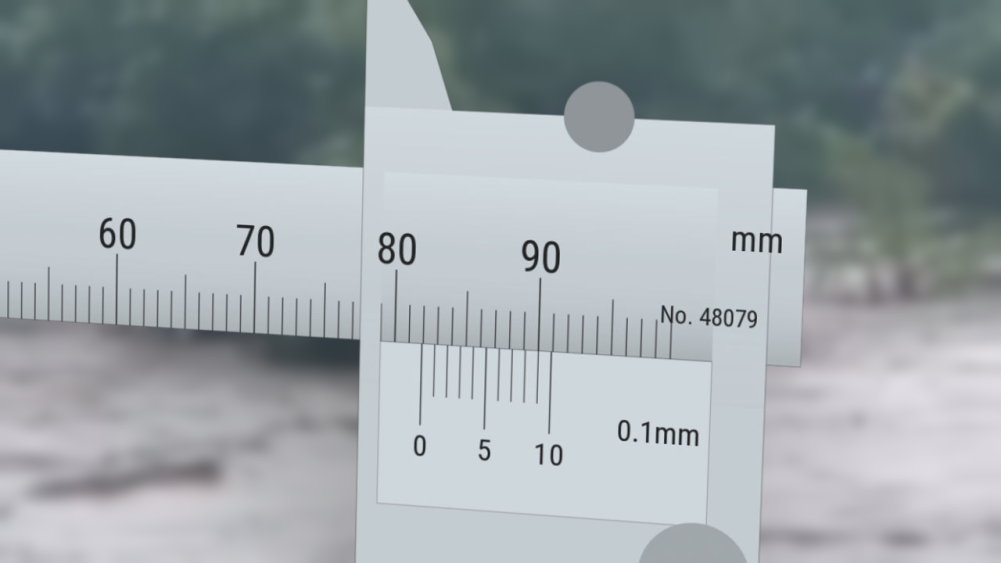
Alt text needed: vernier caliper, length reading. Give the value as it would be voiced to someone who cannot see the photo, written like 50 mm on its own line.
81.9 mm
